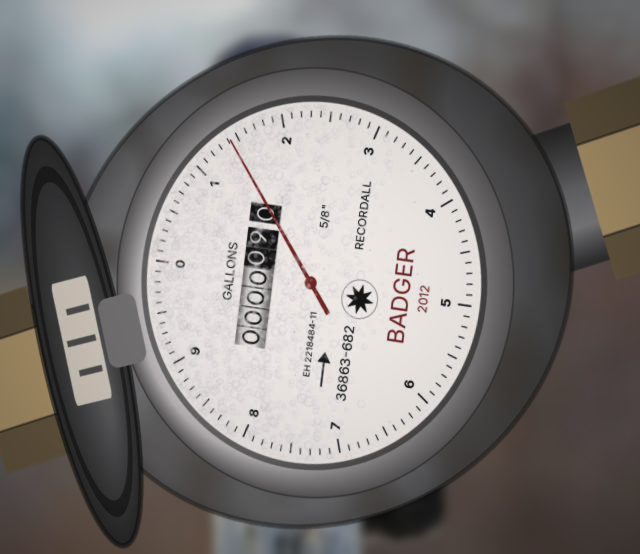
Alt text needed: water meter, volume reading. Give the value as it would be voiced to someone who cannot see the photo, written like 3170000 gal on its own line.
91.4 gal
